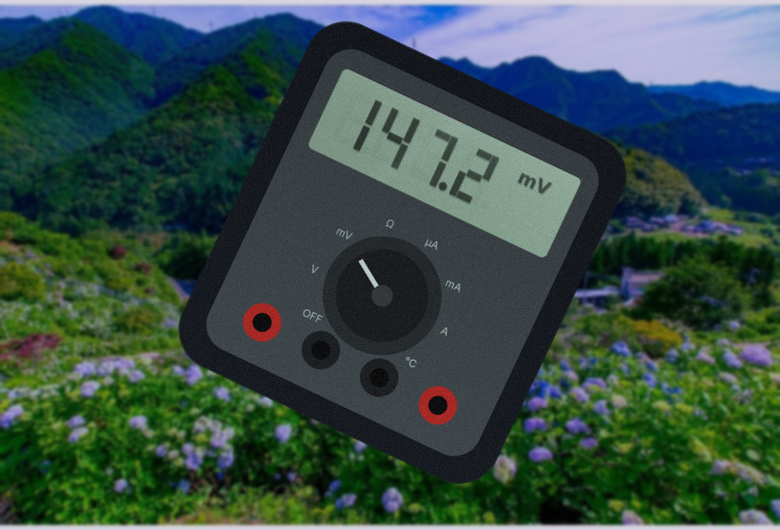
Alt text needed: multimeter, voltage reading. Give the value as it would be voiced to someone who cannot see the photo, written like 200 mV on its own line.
147.2 mV
